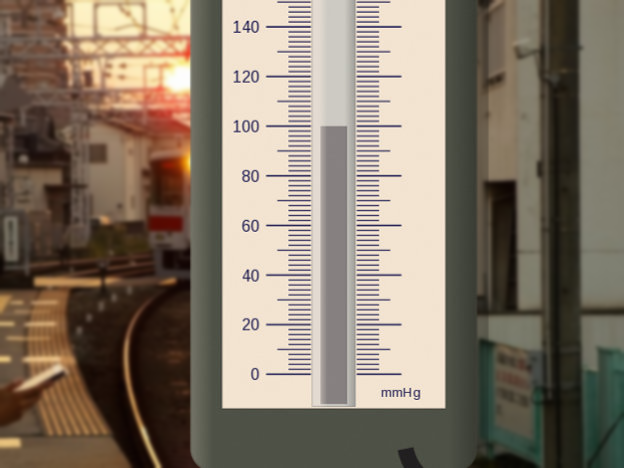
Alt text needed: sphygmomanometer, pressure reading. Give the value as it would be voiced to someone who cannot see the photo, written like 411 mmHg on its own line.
100 mmHg
